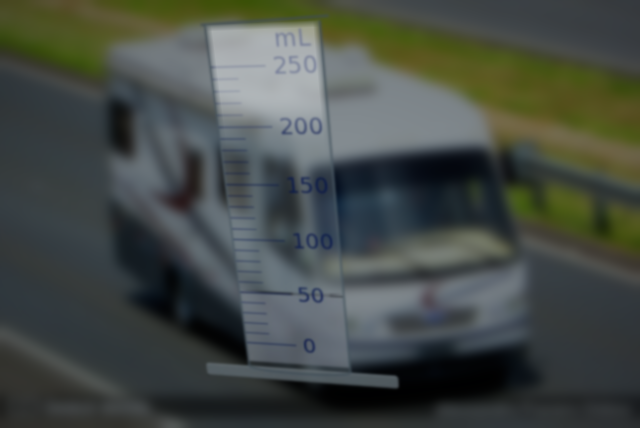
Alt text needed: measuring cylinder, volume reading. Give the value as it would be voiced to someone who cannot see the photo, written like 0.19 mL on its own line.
50 mL
